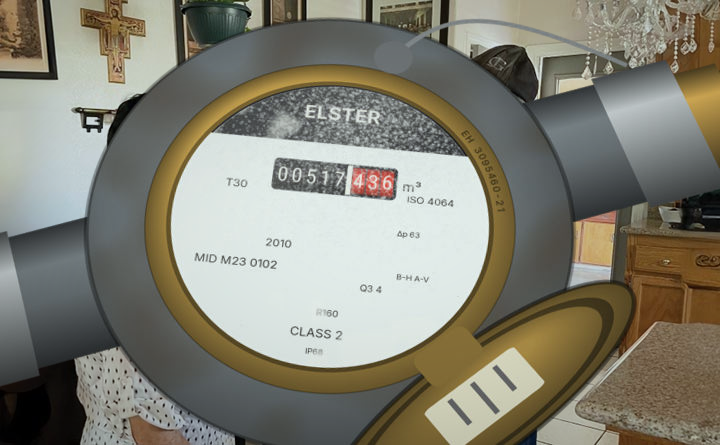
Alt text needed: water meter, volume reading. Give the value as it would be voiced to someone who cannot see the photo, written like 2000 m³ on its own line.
517.436 m³
